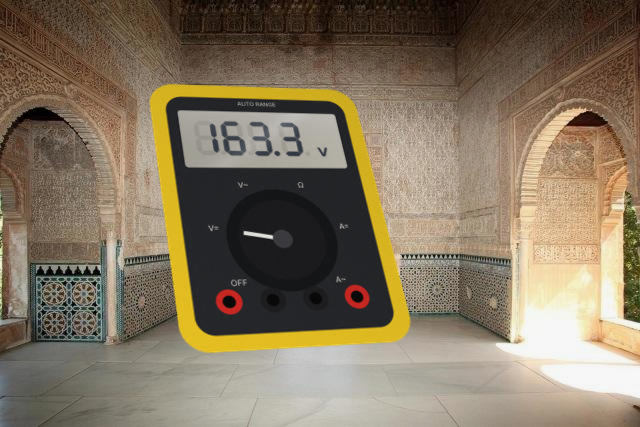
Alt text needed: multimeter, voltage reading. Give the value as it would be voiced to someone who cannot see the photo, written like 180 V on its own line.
163.3 V
